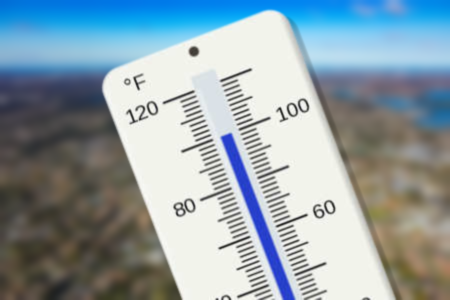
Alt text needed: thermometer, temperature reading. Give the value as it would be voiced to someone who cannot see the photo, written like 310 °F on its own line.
100 °F
